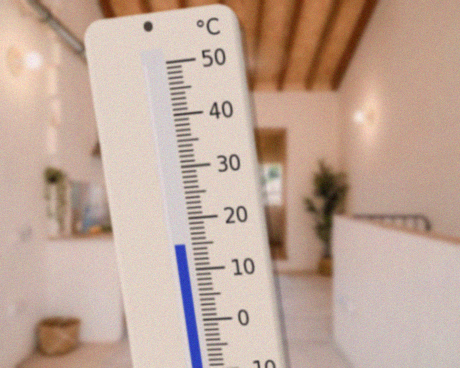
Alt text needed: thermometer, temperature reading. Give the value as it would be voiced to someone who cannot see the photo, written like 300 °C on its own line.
15 °C
